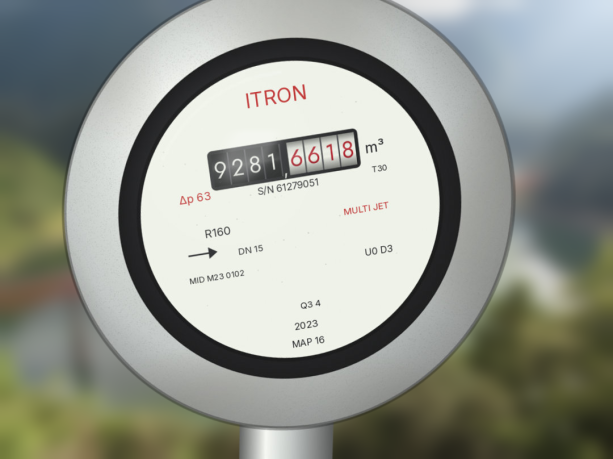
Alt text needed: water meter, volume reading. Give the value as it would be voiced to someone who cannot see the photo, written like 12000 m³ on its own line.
9281.6618 m³
